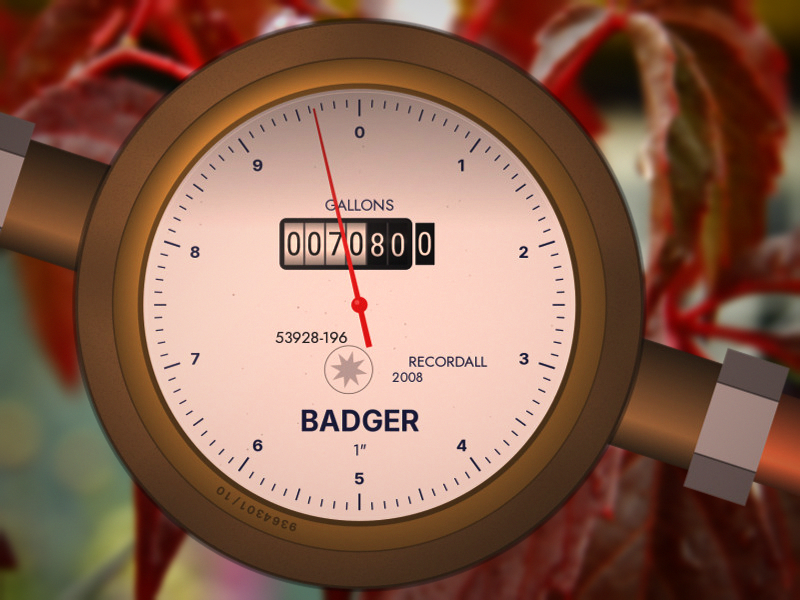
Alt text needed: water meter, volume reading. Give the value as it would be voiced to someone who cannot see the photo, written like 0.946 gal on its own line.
70799.6 gal
